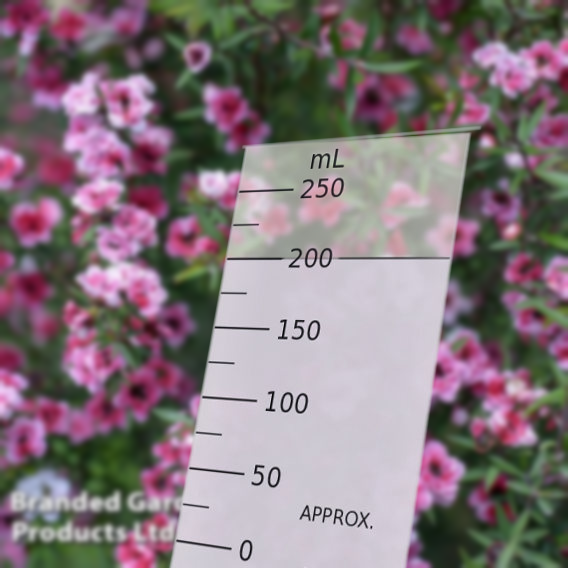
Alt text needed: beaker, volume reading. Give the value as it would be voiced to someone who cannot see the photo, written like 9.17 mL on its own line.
200 mL
